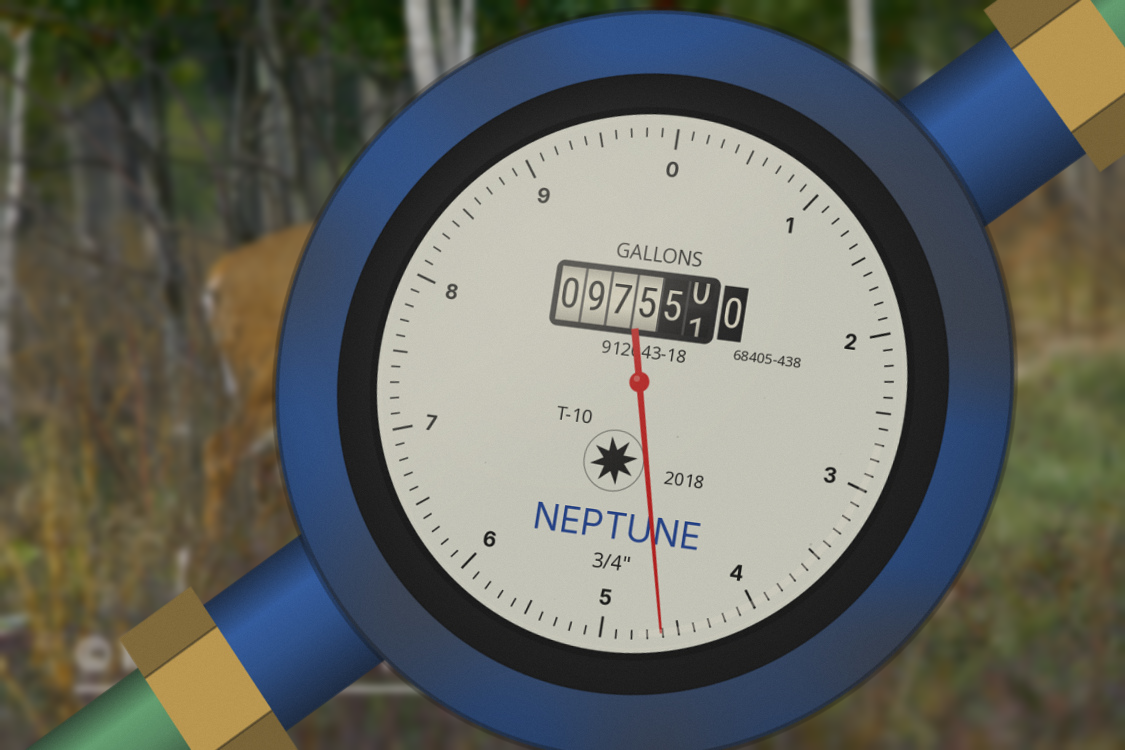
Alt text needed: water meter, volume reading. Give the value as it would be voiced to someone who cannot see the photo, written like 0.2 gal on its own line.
975504.6 gal
